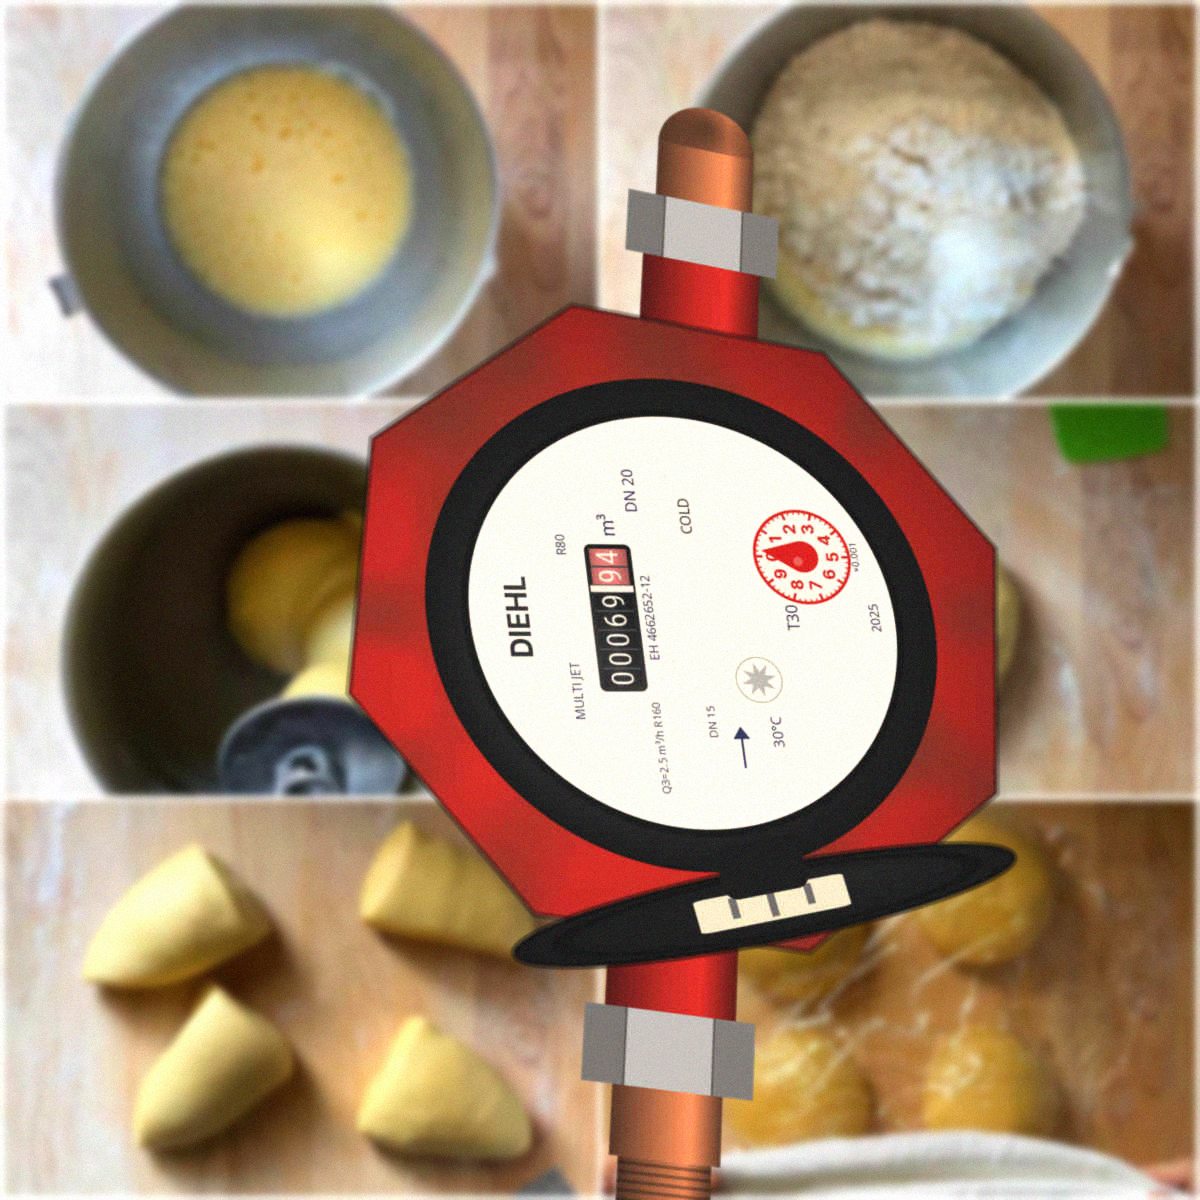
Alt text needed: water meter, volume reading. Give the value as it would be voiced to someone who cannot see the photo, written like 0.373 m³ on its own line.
69.940 m³
